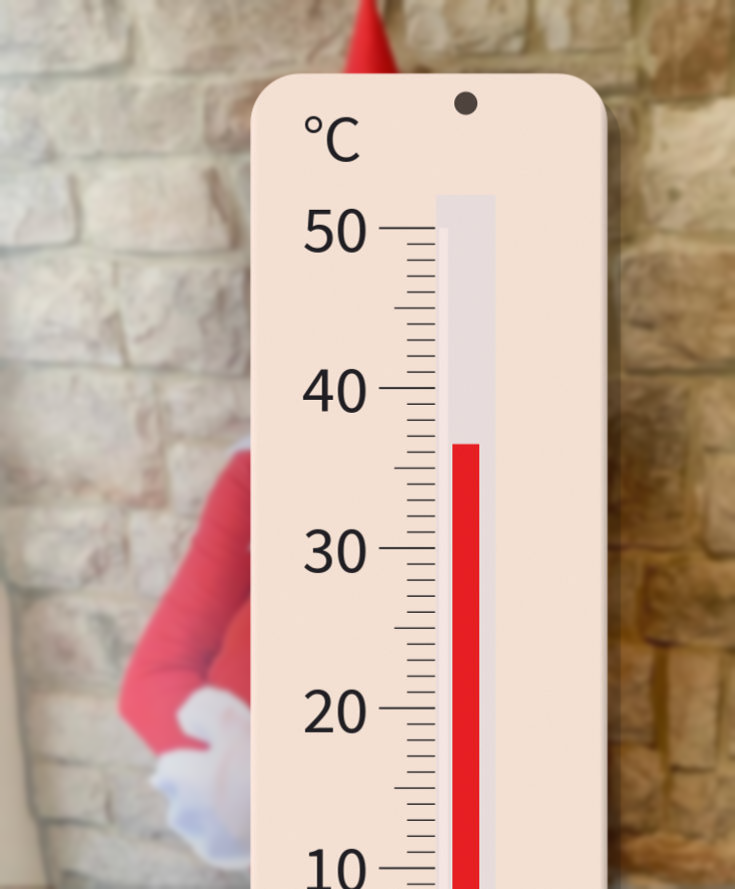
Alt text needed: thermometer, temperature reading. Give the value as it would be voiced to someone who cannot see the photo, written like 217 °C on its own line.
36.5 °C
